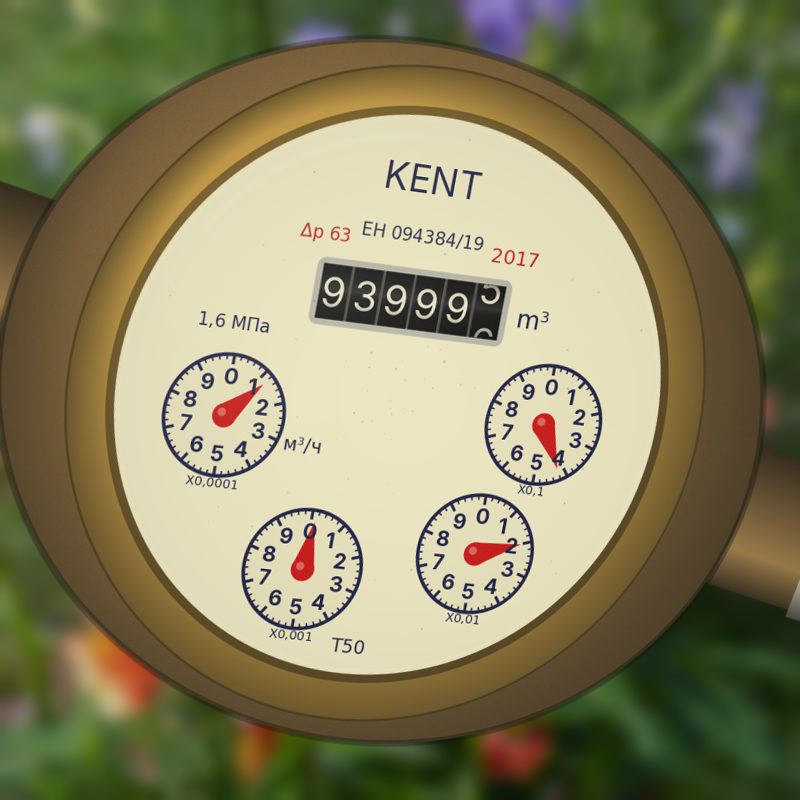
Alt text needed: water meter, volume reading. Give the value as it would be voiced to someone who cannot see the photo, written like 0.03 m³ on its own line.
939995.4201 m³
